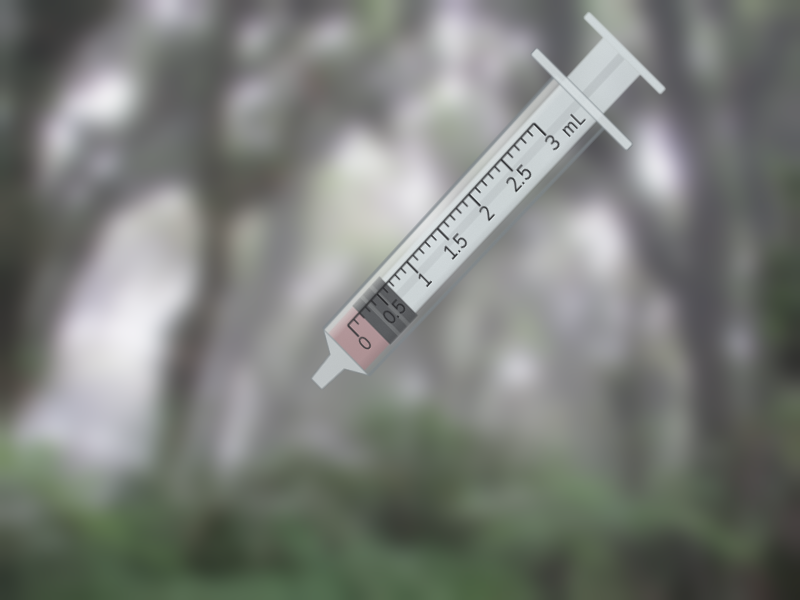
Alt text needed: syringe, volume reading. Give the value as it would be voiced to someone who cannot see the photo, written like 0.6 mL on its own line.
0.2 mL
